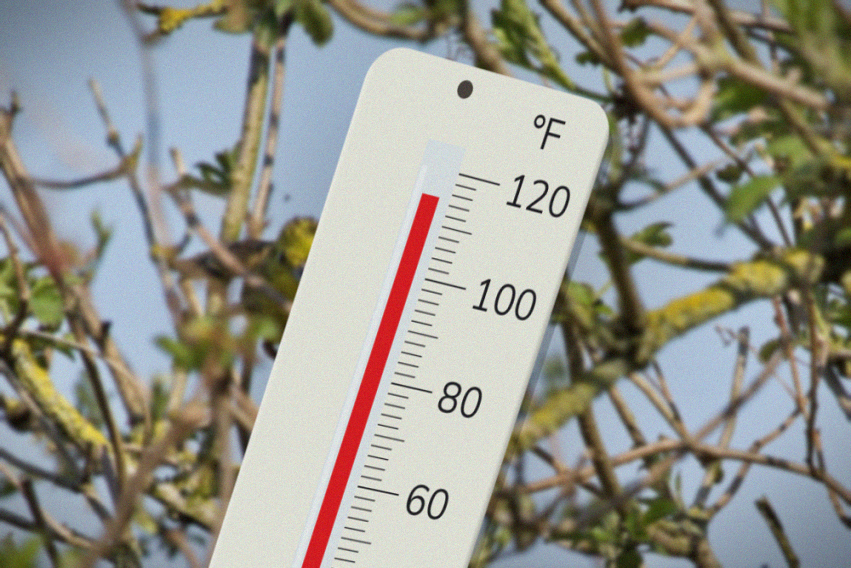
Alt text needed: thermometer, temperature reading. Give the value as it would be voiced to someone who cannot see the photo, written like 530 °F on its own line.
115 °F
